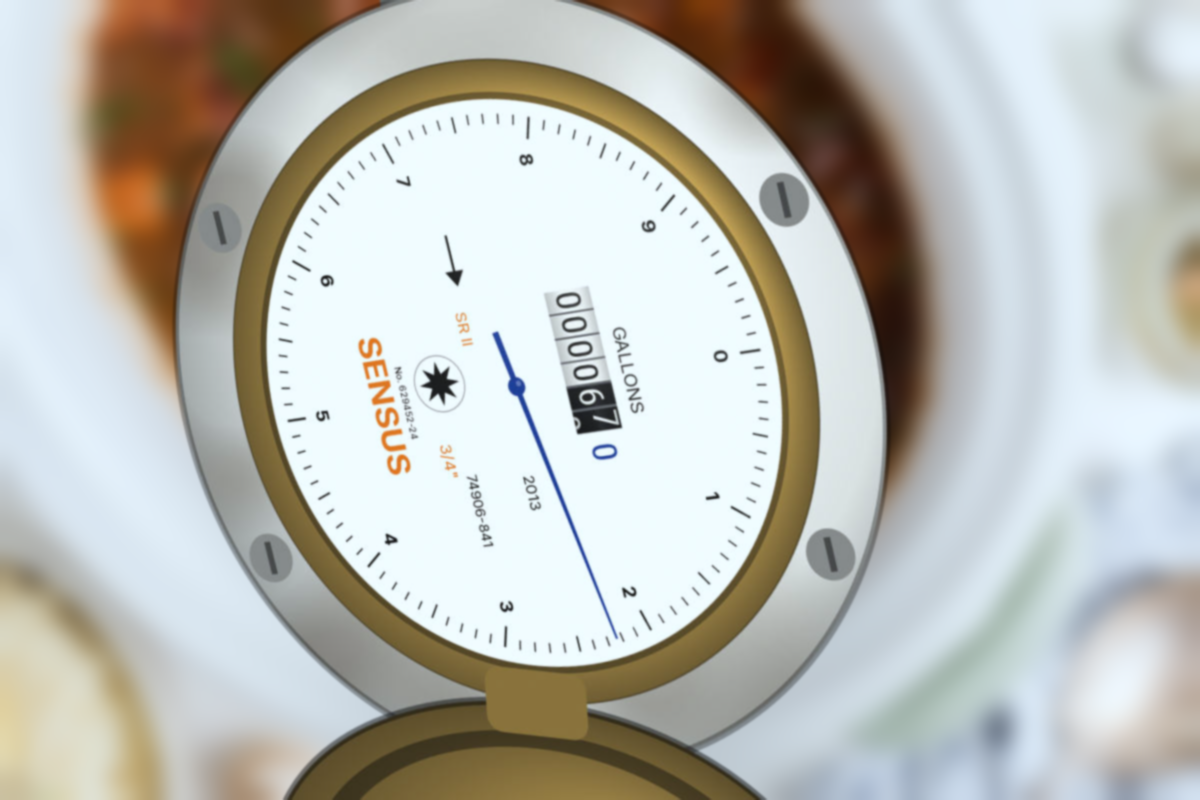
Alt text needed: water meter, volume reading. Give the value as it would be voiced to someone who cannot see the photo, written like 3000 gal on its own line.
672.2 gal
